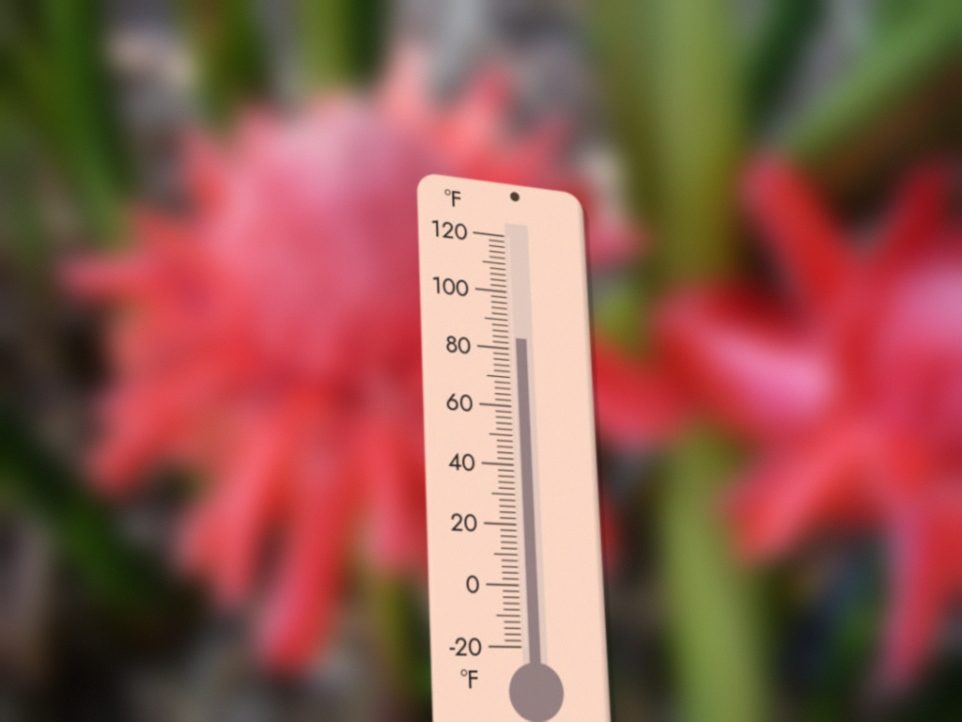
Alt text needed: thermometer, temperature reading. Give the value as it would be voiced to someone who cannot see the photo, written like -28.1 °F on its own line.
84 °F
